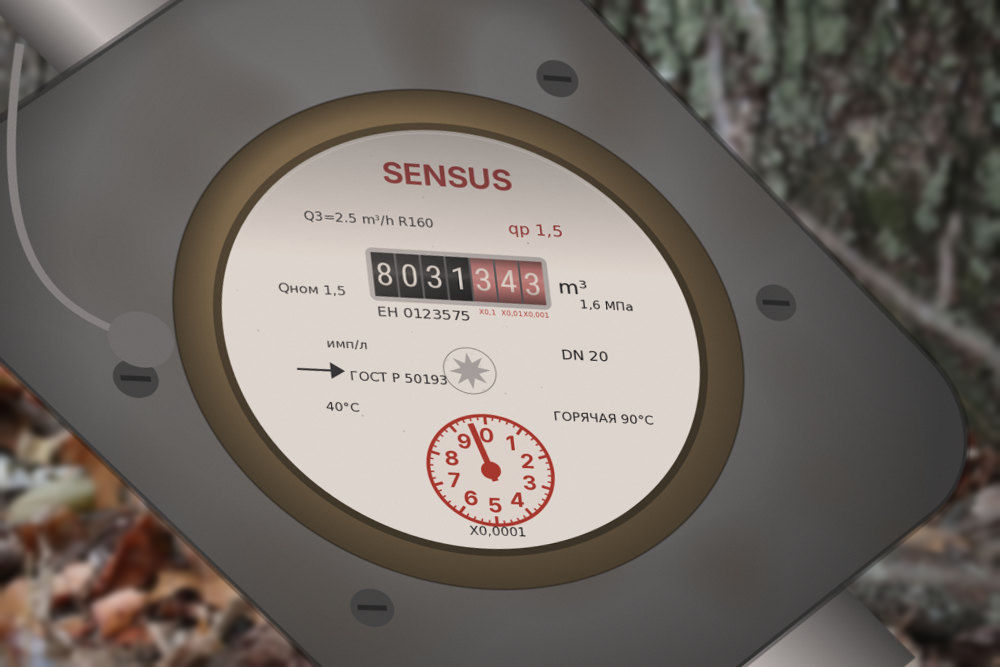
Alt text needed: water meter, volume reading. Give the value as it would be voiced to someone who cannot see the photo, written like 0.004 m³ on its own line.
8031.3429 m³
